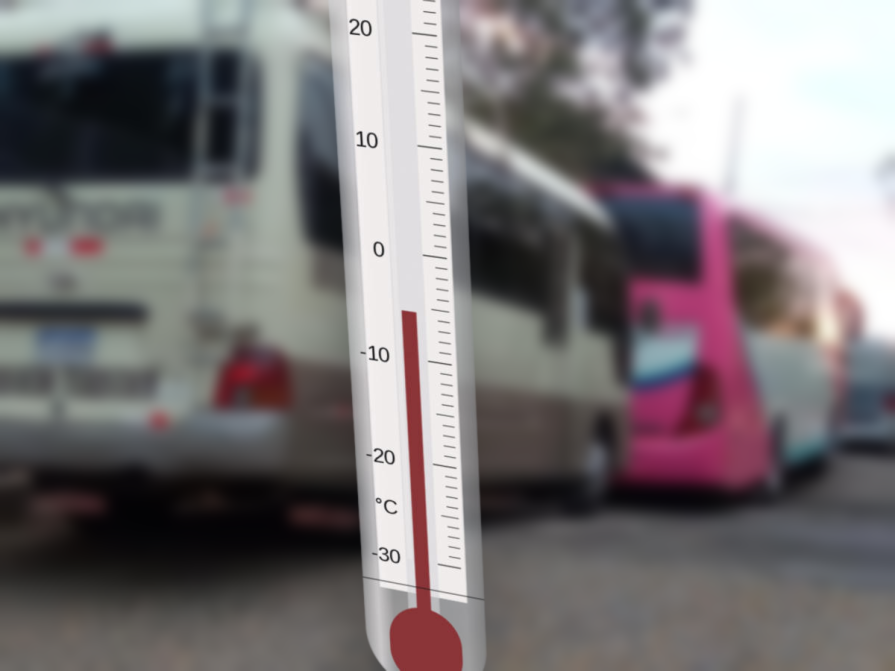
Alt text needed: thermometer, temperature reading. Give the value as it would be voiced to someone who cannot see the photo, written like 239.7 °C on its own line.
-5.5 °C
